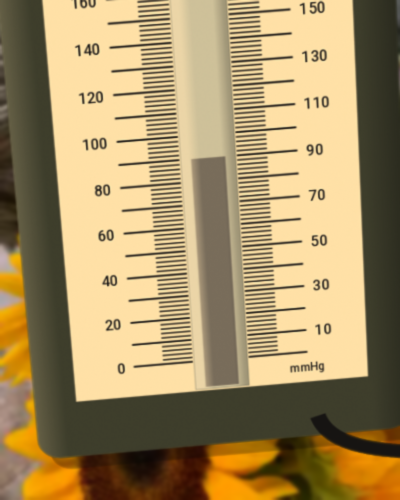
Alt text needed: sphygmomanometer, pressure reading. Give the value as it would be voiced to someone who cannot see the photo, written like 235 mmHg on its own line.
90 mmHg
